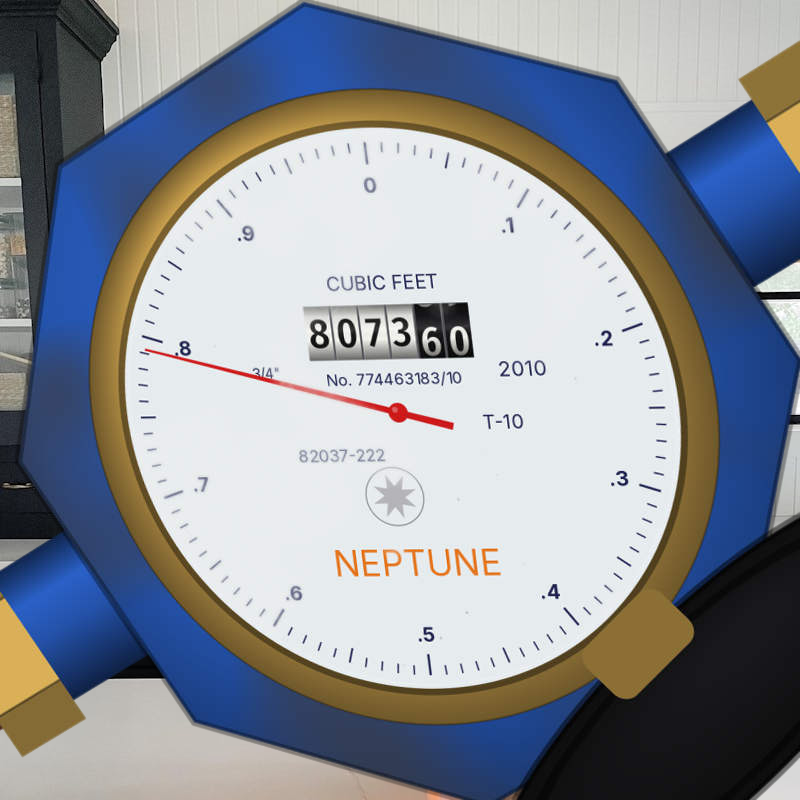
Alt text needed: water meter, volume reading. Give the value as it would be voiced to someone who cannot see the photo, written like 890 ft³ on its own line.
807359.79 ft³
